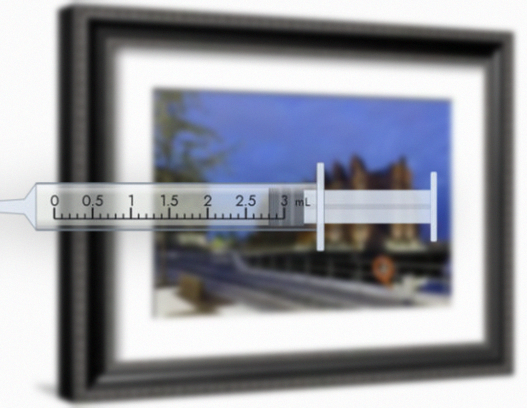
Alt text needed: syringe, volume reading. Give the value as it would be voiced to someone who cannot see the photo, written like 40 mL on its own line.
2.8 mL
